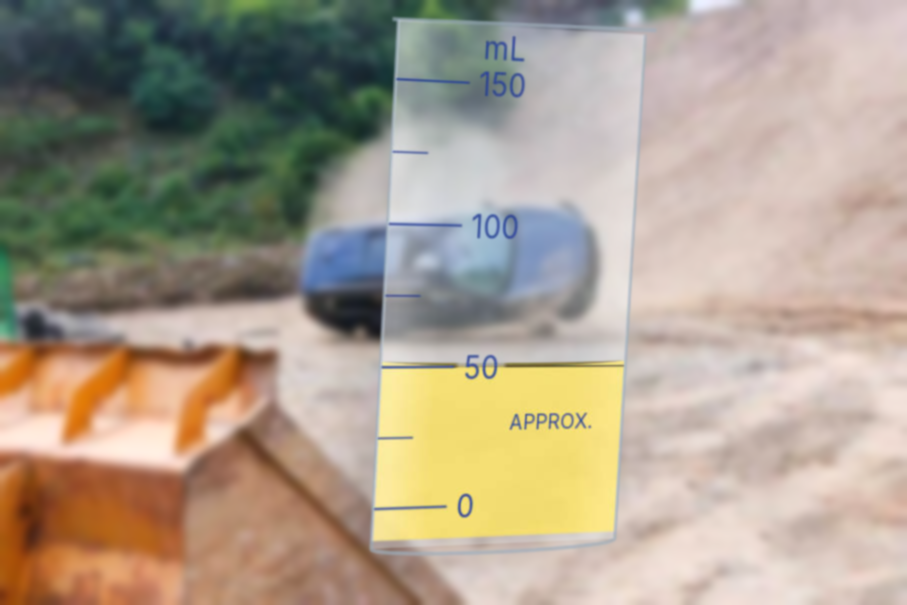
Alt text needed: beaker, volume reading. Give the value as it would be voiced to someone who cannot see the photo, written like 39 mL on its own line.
50 mL
